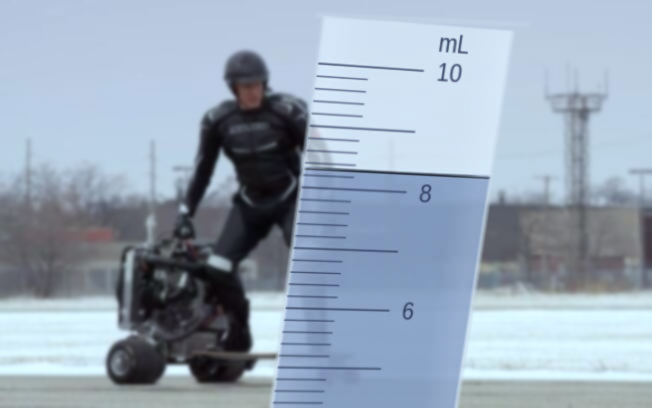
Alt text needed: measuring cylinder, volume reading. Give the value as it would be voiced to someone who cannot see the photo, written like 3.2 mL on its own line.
8.3 mL
